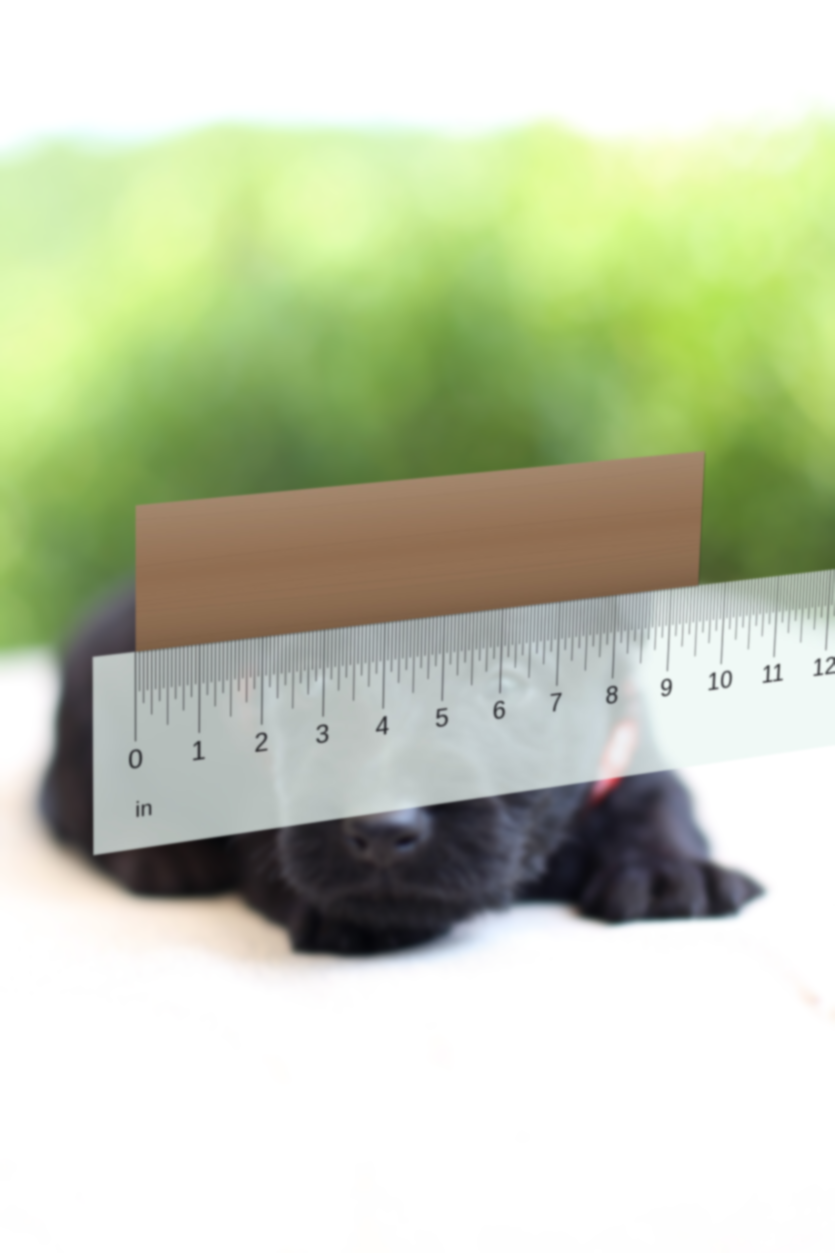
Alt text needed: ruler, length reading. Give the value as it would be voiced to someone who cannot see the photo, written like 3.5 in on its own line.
9.5 in
